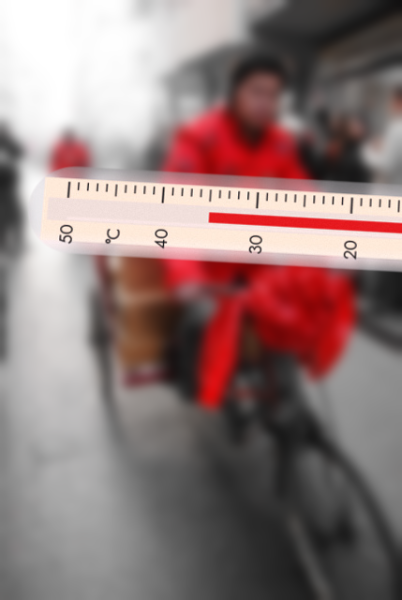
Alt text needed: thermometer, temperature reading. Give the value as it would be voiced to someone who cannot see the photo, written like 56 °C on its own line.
35 °C
